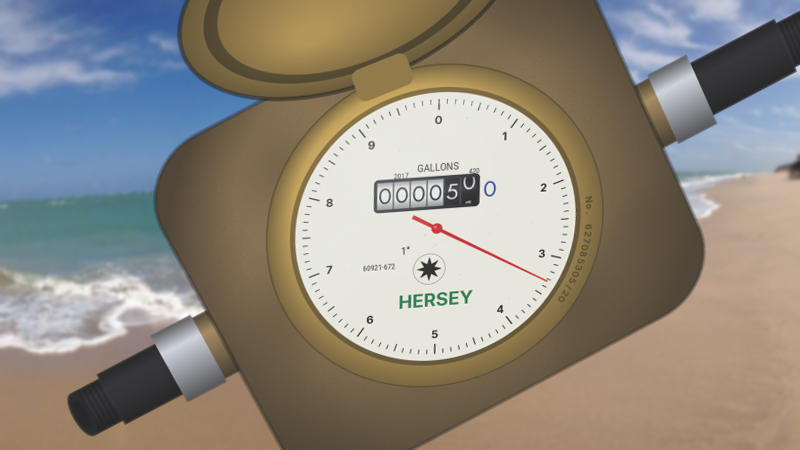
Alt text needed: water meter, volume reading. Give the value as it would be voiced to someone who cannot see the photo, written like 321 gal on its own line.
503.3 gal
